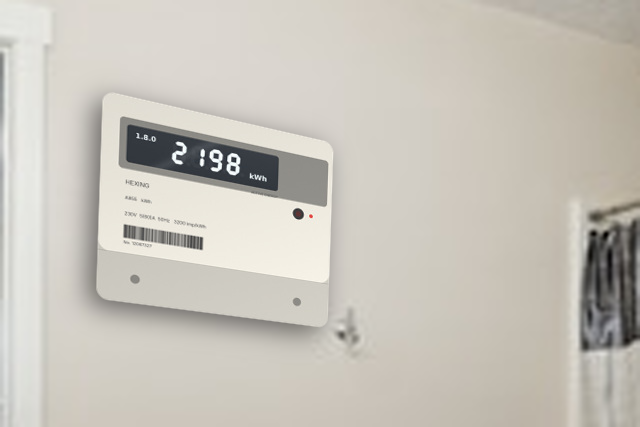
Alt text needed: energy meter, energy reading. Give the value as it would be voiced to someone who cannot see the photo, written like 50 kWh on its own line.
2198 kWh
